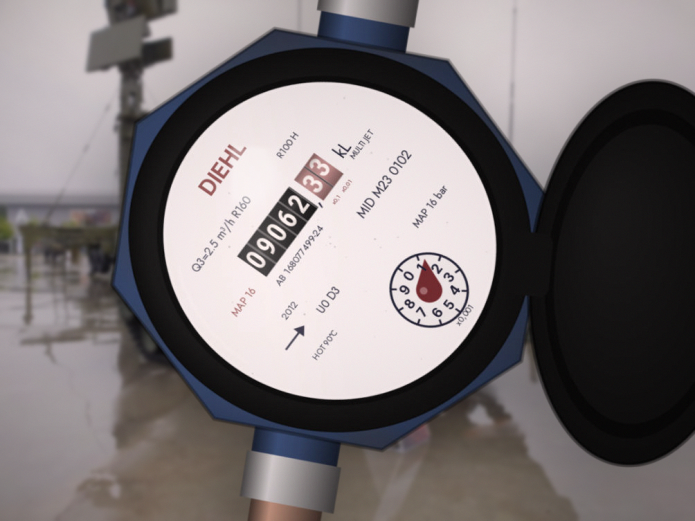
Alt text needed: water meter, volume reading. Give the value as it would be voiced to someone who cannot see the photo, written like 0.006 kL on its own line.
9062.331 kL
